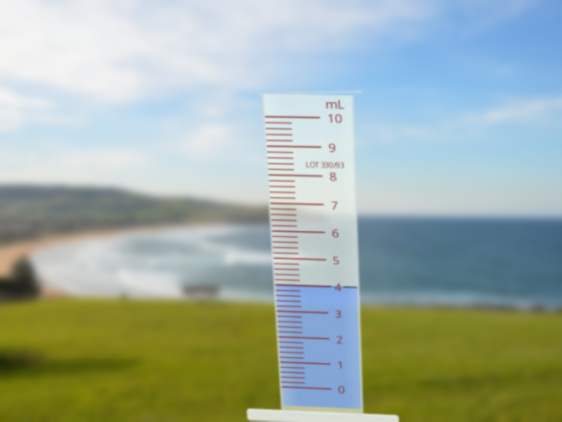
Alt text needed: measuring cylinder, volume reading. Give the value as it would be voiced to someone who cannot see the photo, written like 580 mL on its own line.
4 mL
